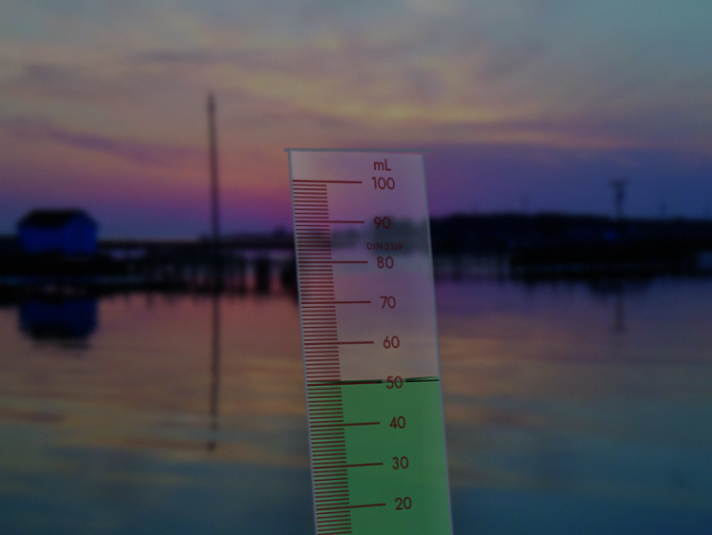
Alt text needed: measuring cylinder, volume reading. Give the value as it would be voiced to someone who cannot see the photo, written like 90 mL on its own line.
50 mL
